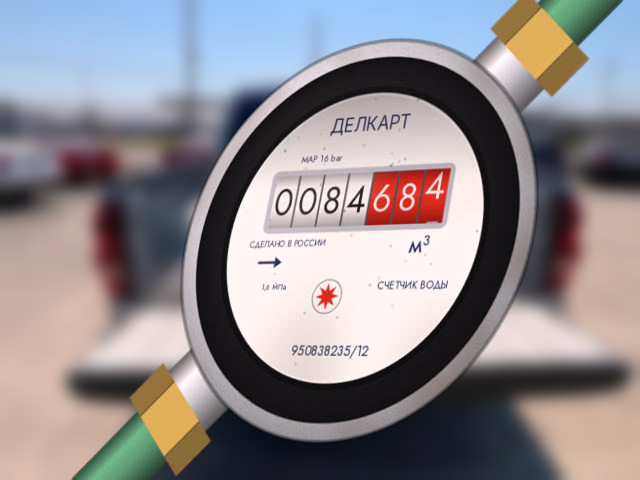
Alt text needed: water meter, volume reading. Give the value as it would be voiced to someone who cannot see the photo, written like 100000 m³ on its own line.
84.684 m³
